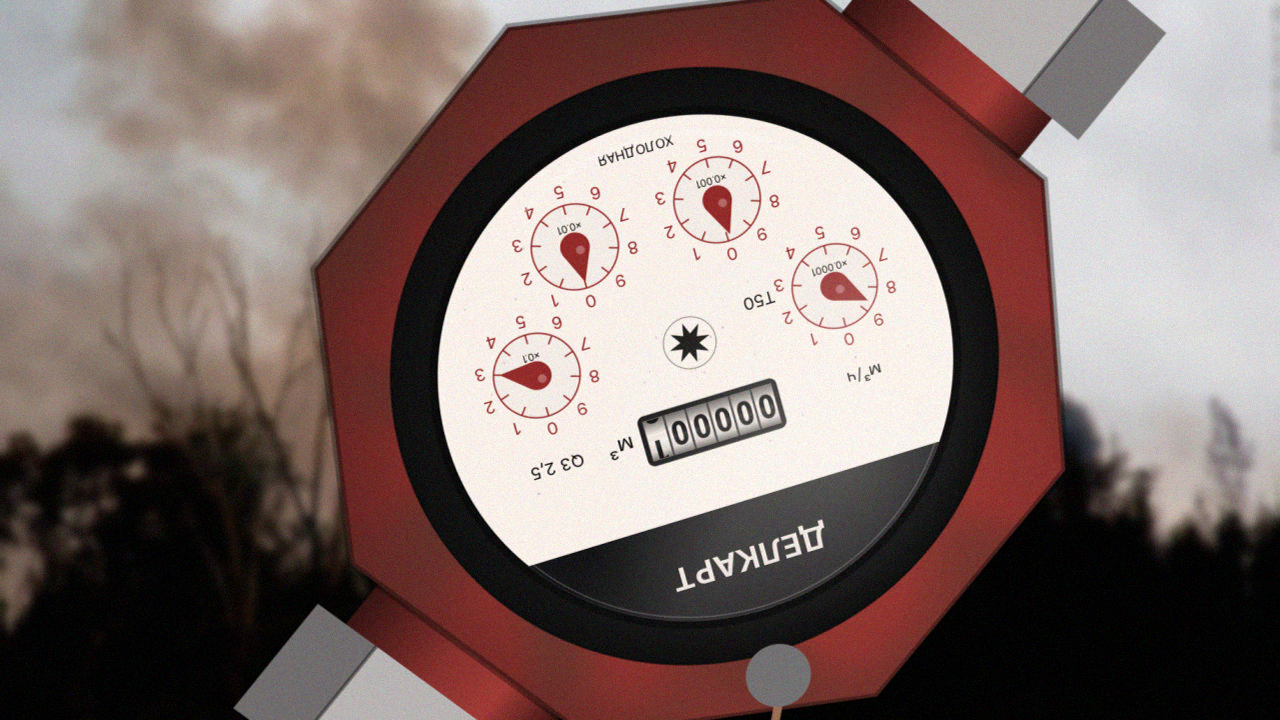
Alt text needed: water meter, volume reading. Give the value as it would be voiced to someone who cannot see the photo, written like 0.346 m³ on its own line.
1.2998 m³
